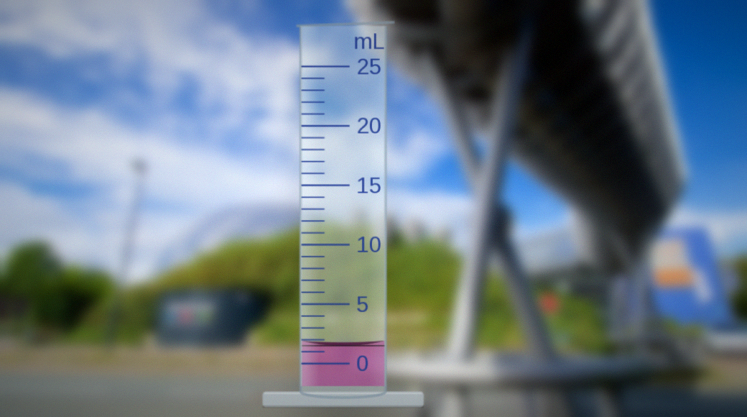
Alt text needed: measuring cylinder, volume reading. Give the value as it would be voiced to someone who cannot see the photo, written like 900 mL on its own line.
1.5 mL
